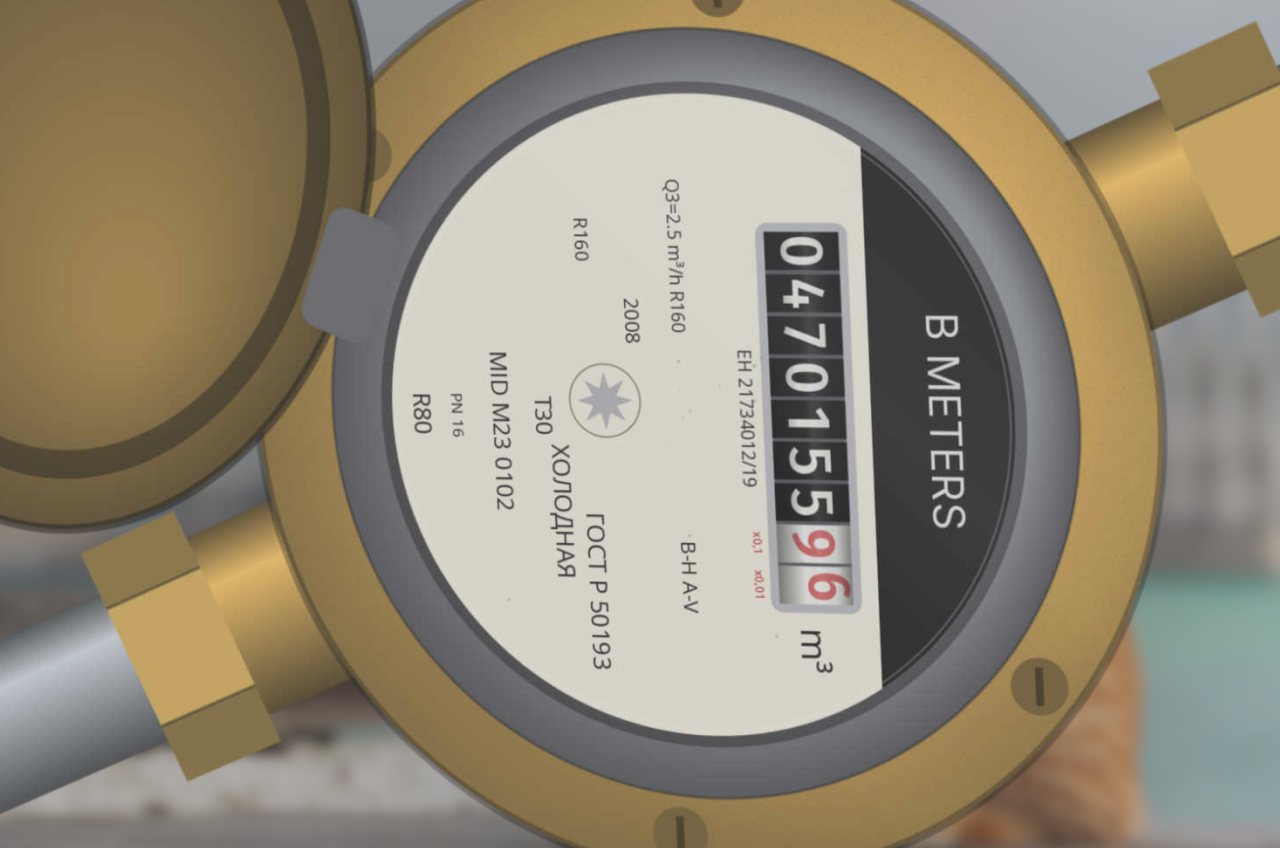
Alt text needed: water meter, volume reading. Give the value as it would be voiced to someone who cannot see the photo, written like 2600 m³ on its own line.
470155.96 m³
